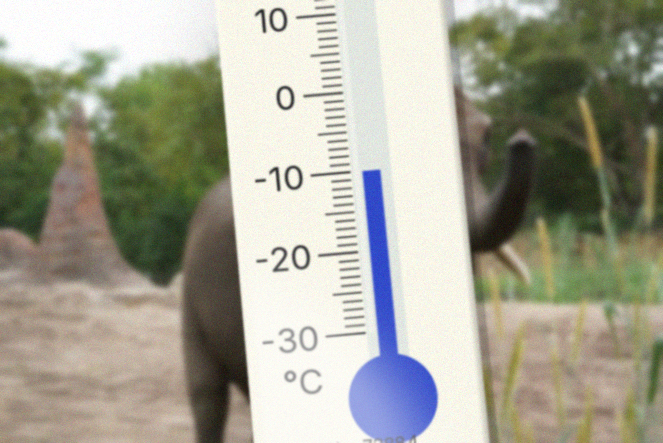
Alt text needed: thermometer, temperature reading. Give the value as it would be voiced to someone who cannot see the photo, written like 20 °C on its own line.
-10 °C
